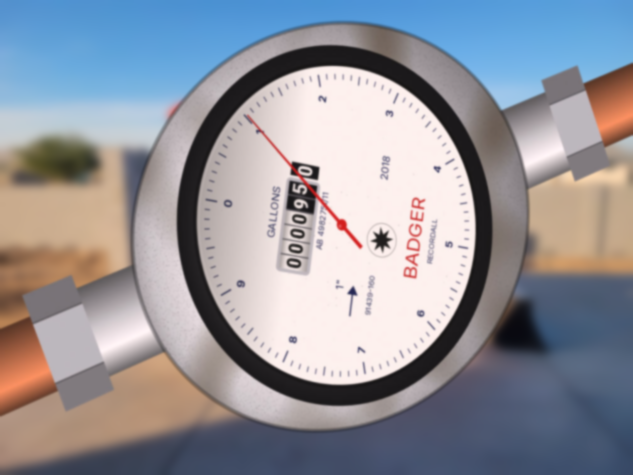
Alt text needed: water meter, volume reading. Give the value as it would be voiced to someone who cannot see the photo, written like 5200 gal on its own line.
951.0 gal
